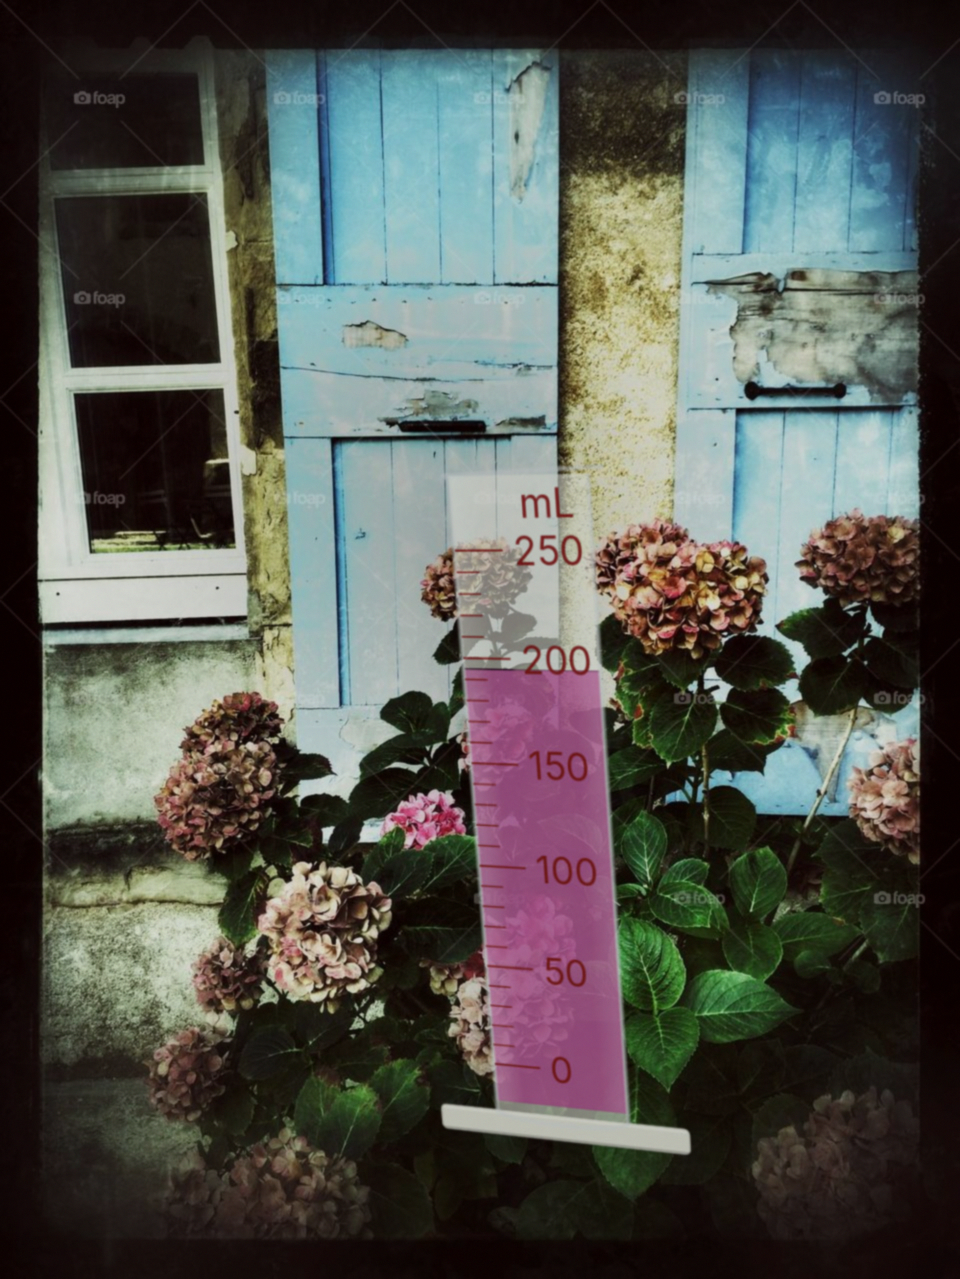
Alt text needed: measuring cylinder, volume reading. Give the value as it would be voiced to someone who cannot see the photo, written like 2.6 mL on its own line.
195 mL
